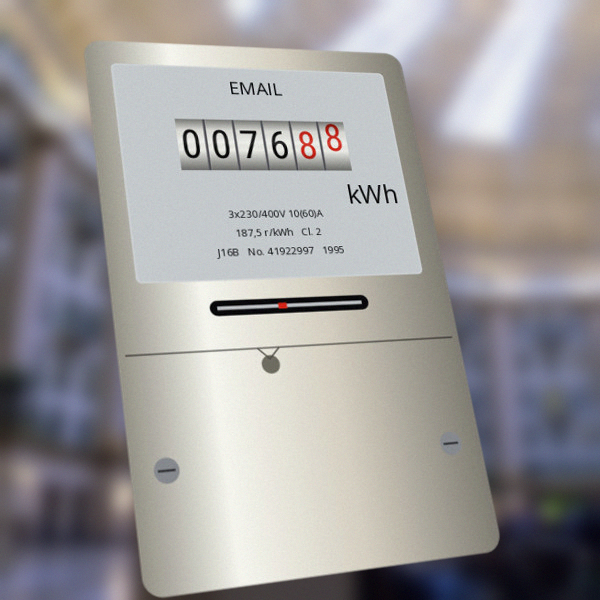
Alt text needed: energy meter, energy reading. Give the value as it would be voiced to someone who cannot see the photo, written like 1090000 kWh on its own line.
76.88 kWh
